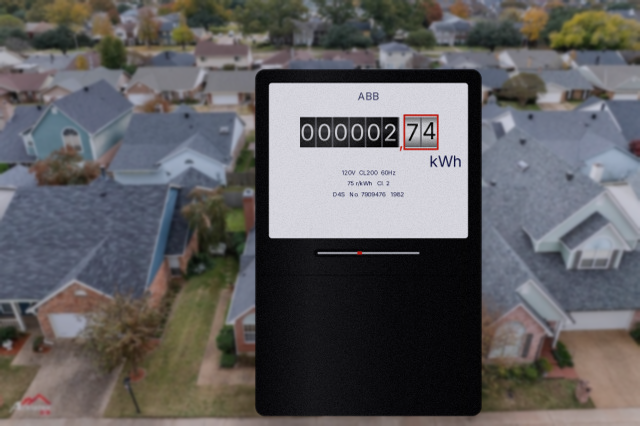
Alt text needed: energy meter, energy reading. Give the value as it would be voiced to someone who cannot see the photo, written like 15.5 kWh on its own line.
2.74 kWh
